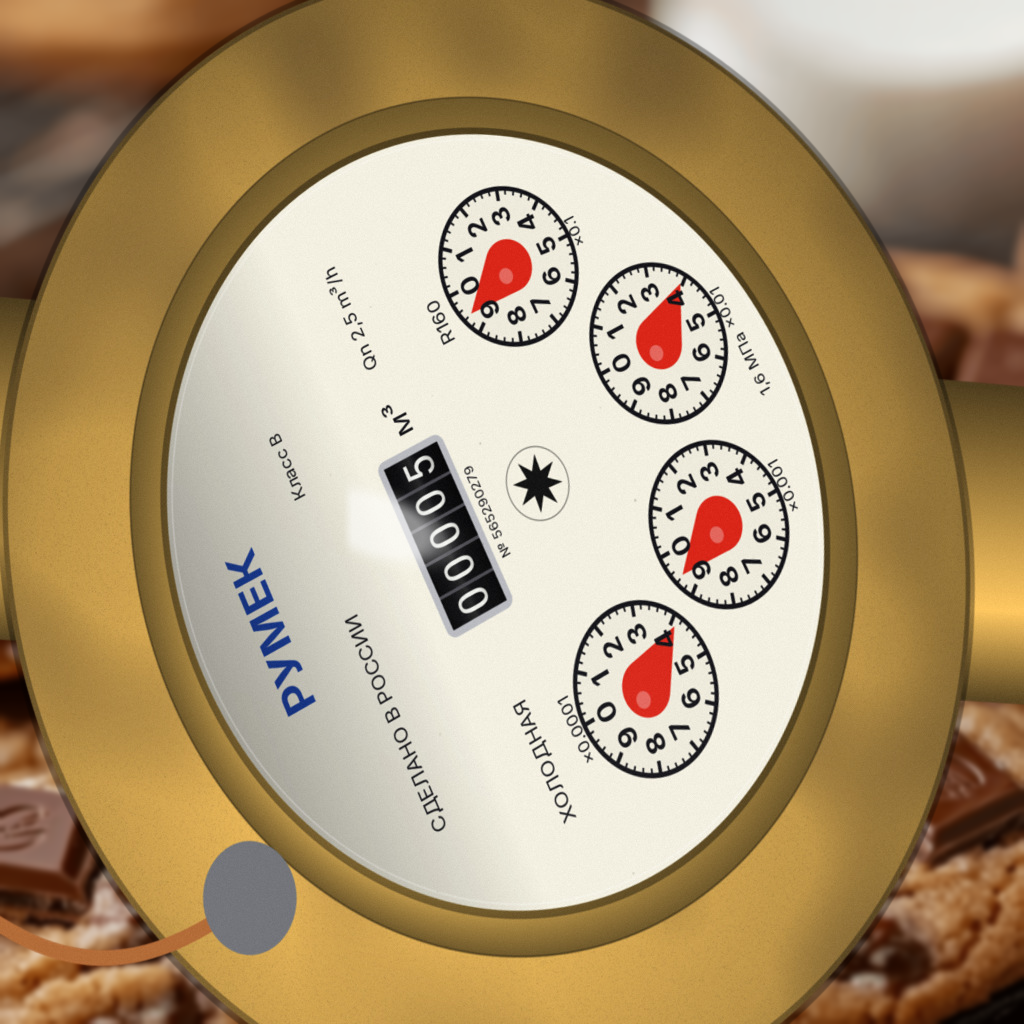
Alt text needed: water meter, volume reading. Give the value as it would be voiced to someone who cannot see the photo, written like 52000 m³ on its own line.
4.9394 m³
